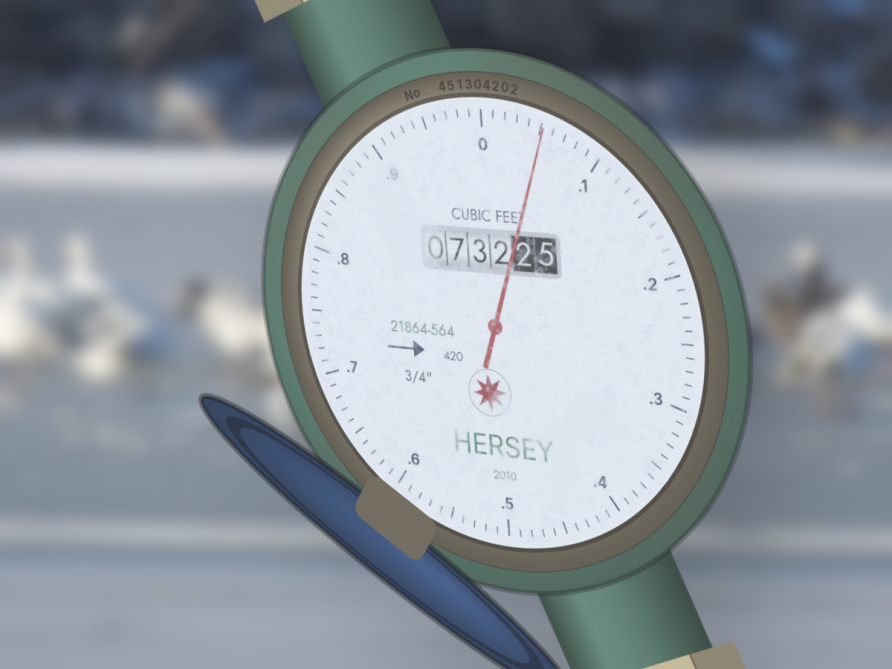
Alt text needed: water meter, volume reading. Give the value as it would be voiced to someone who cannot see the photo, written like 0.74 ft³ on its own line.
73225.05 ft³
